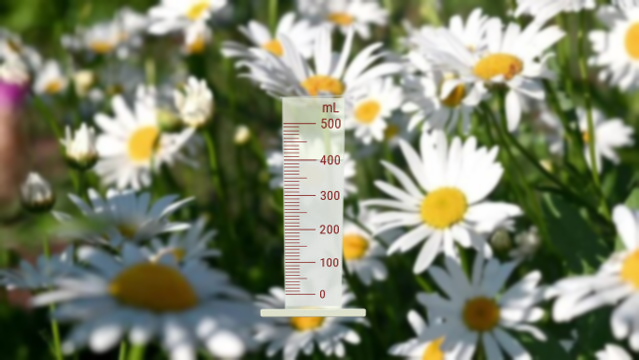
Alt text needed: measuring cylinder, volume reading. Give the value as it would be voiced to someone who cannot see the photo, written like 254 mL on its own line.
400 mL
